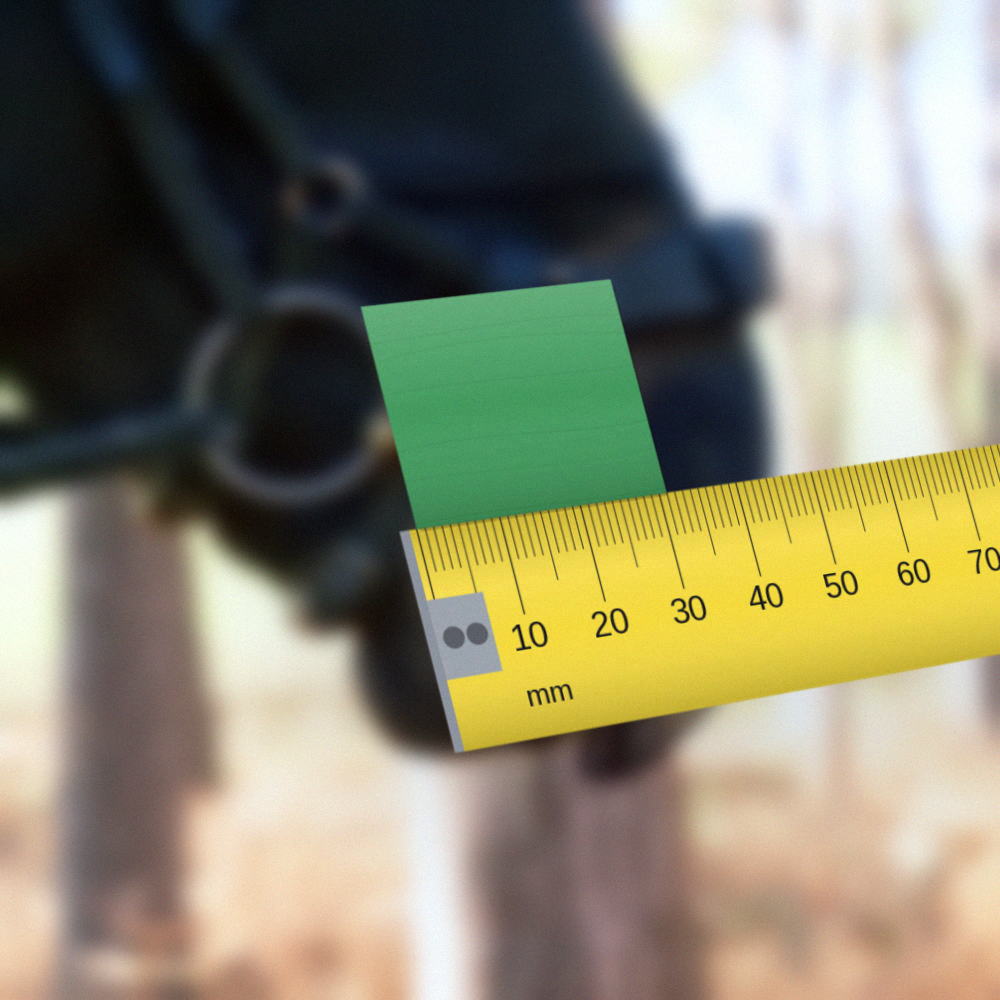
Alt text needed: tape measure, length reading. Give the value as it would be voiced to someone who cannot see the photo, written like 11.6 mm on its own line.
31 mm
